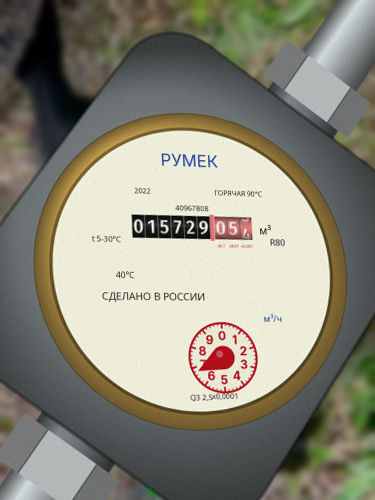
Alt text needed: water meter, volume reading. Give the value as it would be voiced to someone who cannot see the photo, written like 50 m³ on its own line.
15729.0536 m³
